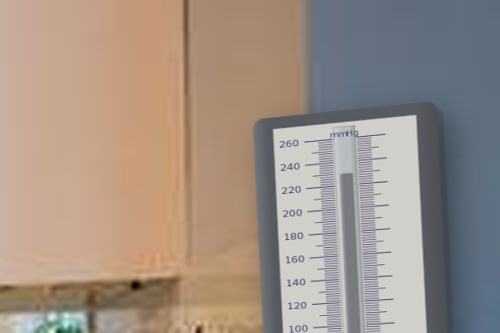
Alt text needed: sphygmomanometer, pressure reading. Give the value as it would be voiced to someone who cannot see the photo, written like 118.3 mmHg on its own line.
230 mmHg
